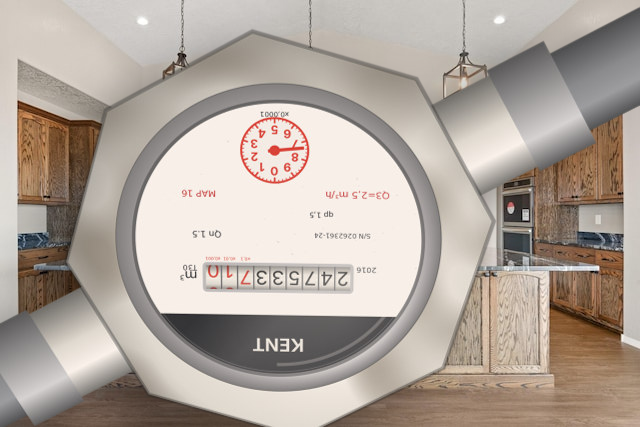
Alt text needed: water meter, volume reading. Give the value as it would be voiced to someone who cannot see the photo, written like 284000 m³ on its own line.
247533.7097 m³
